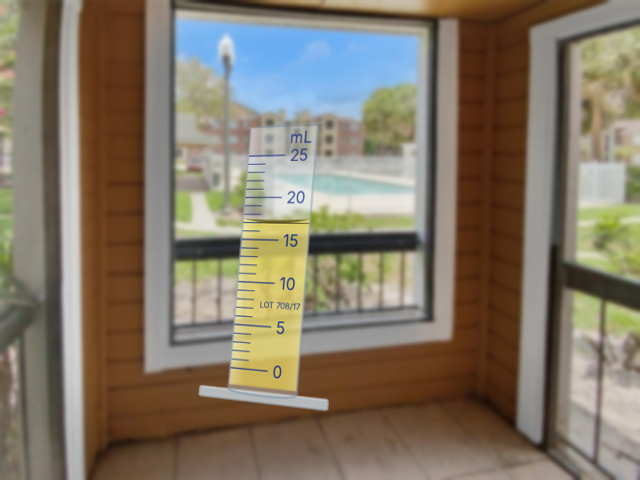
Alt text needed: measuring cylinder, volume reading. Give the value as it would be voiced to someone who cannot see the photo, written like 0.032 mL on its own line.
17 mL
